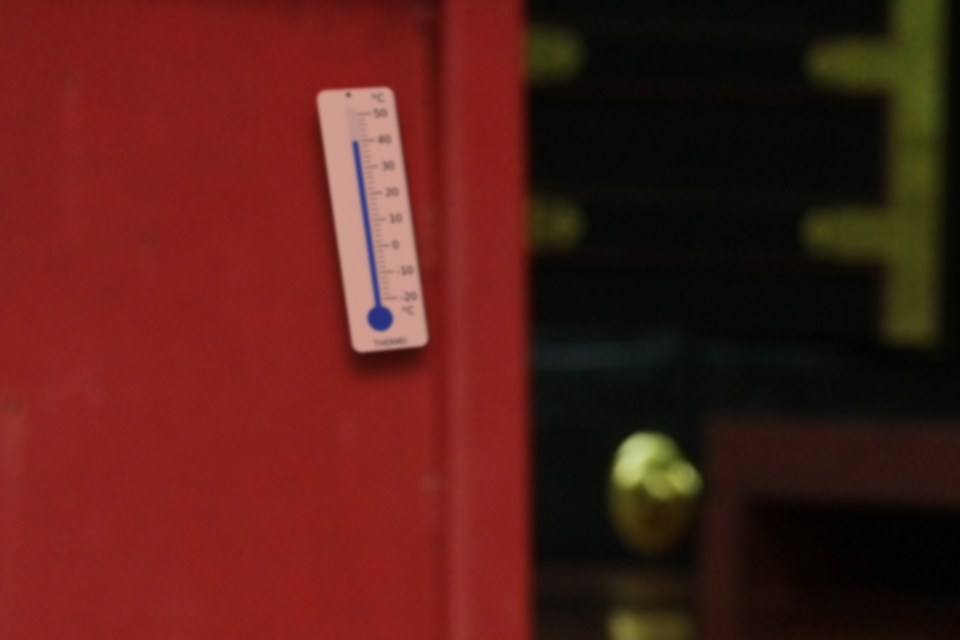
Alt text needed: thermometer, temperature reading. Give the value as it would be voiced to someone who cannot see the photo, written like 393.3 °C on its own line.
40 °C
